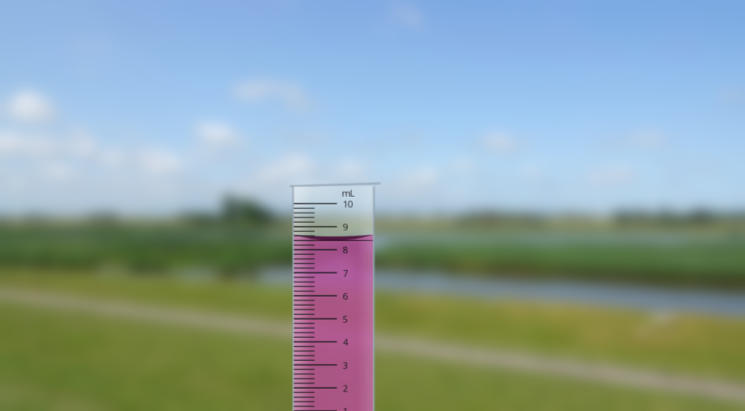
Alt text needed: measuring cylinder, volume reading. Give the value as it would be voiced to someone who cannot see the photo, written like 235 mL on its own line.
8.4 mL
